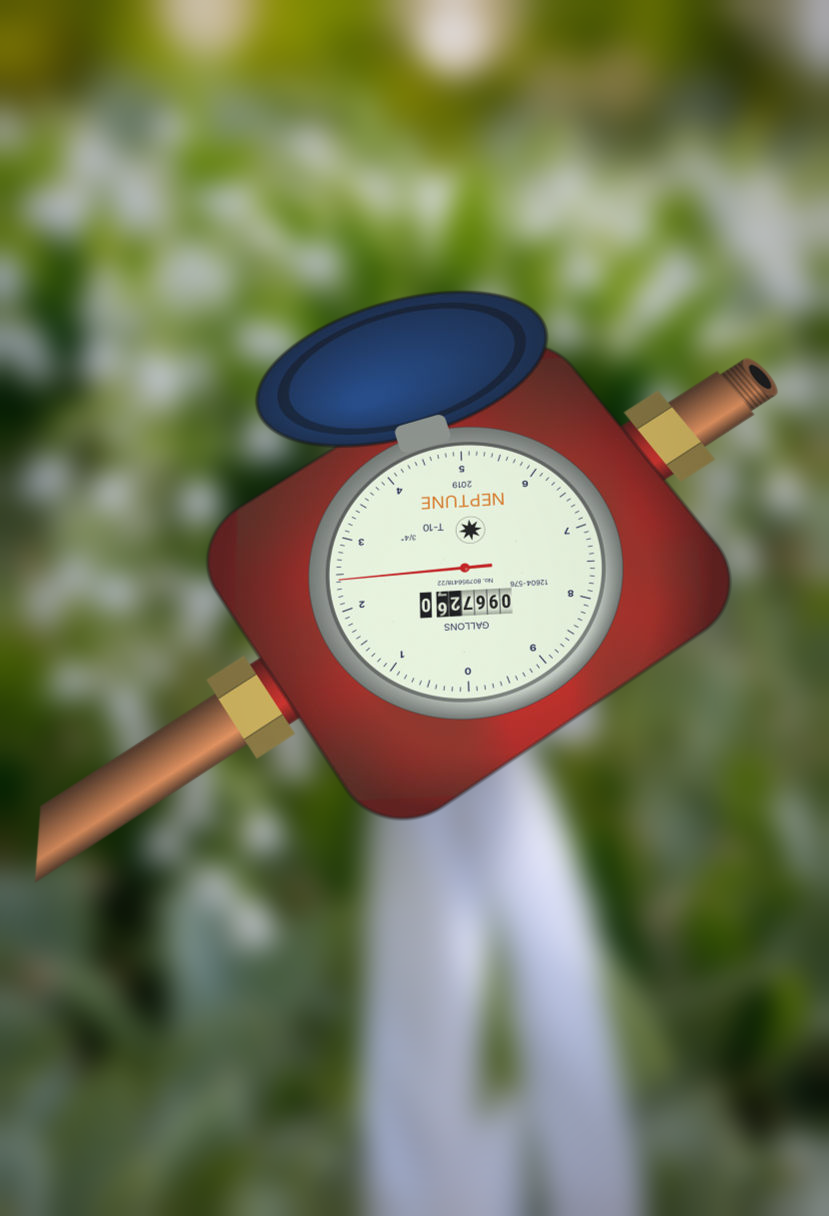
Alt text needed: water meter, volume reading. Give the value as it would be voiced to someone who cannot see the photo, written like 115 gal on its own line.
967262.4 gal
